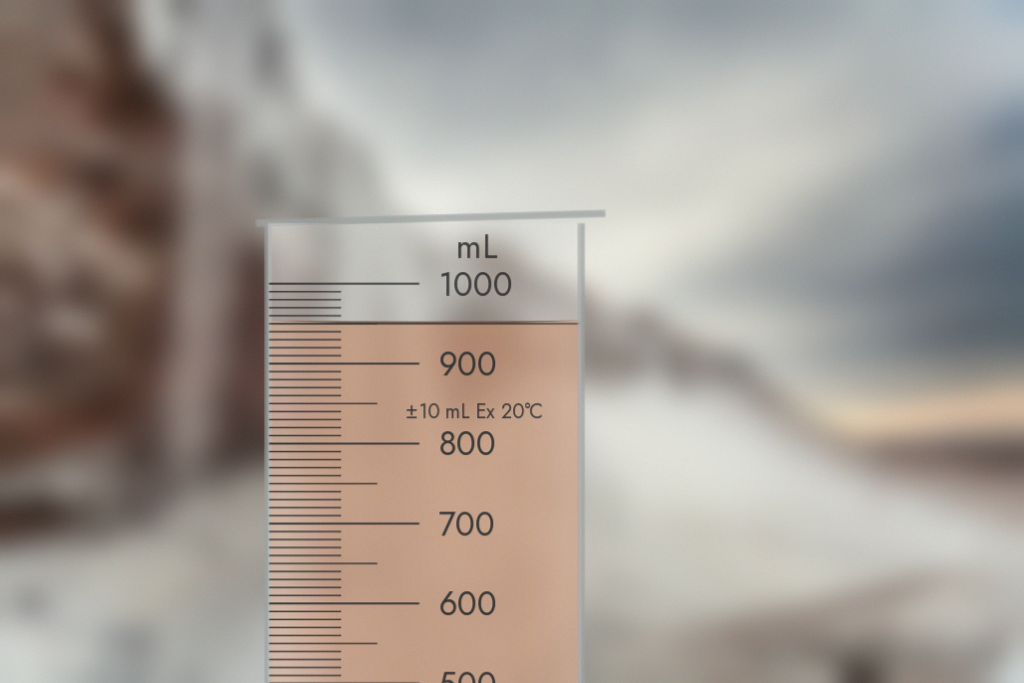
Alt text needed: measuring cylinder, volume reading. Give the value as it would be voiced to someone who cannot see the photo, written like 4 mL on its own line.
950 mL
